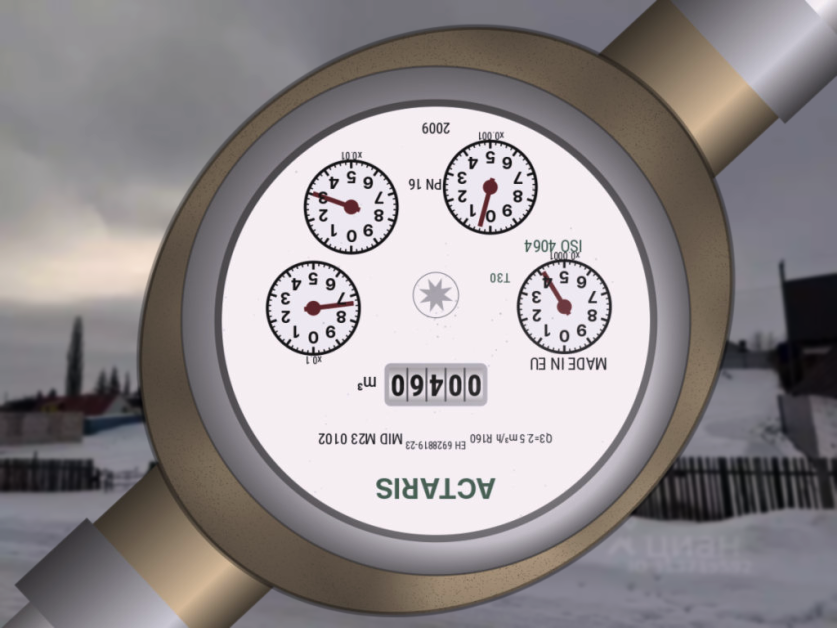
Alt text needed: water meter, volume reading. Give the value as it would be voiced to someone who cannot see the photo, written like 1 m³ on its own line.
460.7304 m³
